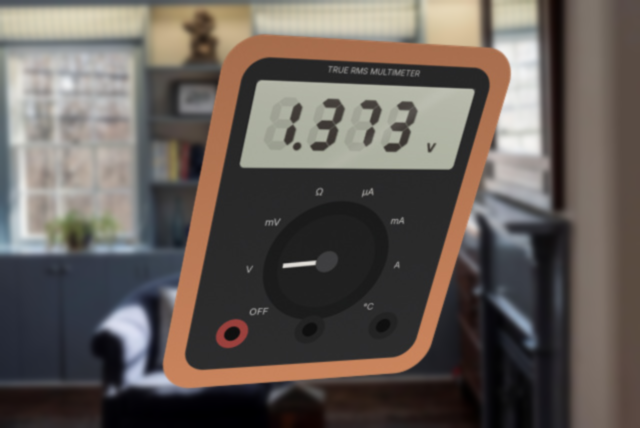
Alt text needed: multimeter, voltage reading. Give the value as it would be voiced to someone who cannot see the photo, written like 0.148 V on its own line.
1.373 V
